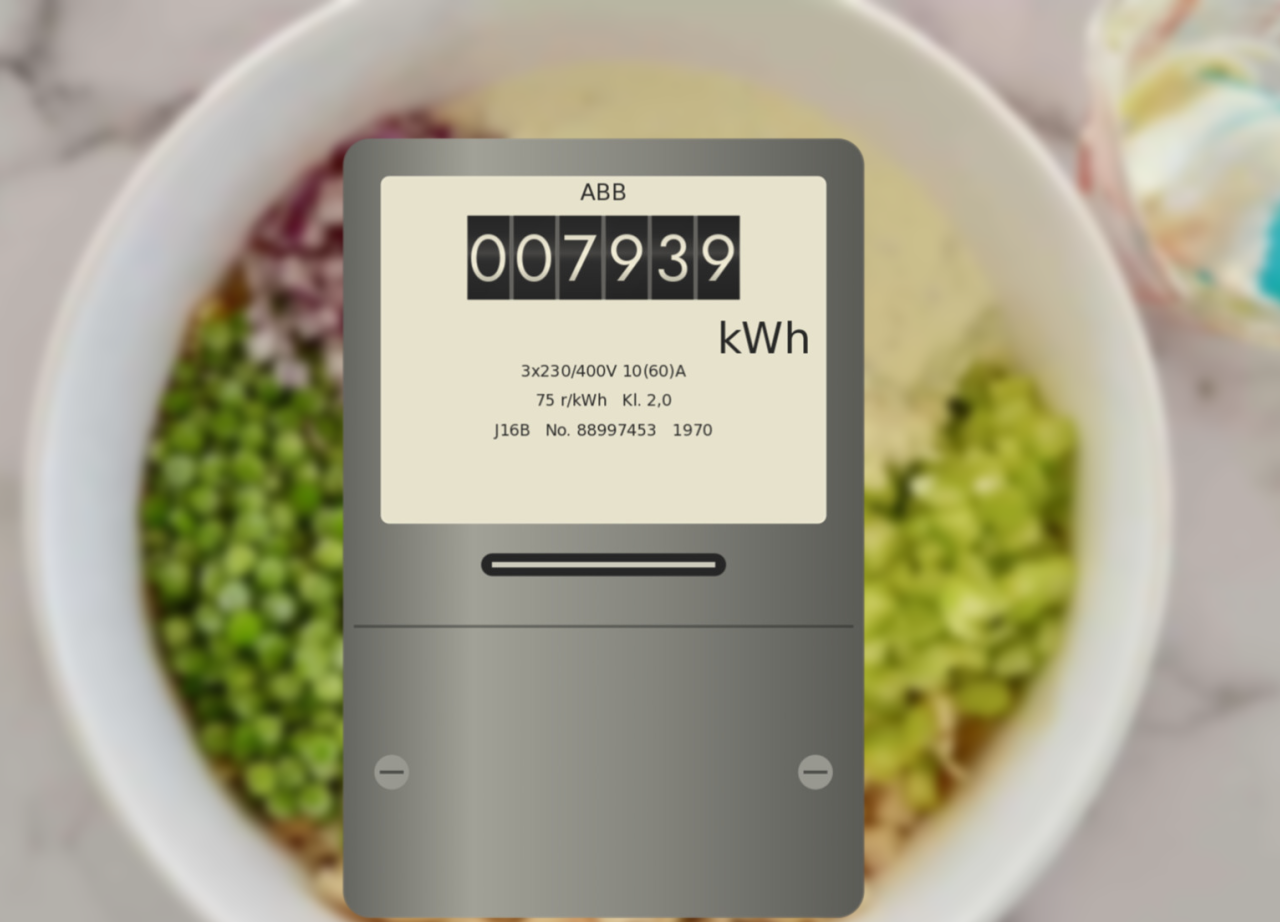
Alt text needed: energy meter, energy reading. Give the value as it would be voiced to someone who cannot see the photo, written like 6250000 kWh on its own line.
7939 kWh
